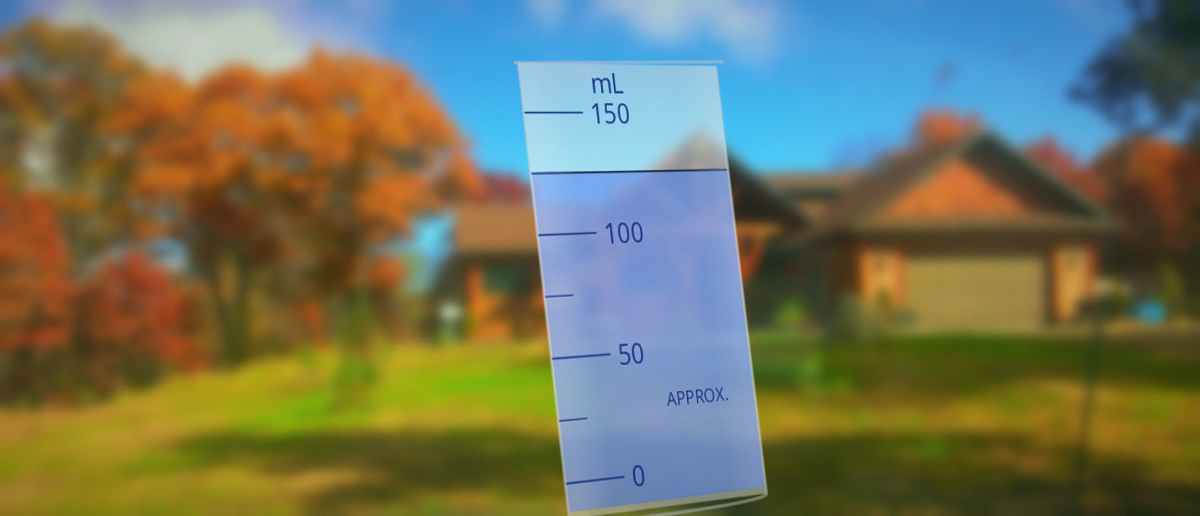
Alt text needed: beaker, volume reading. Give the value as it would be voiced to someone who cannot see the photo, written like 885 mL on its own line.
125 mL
